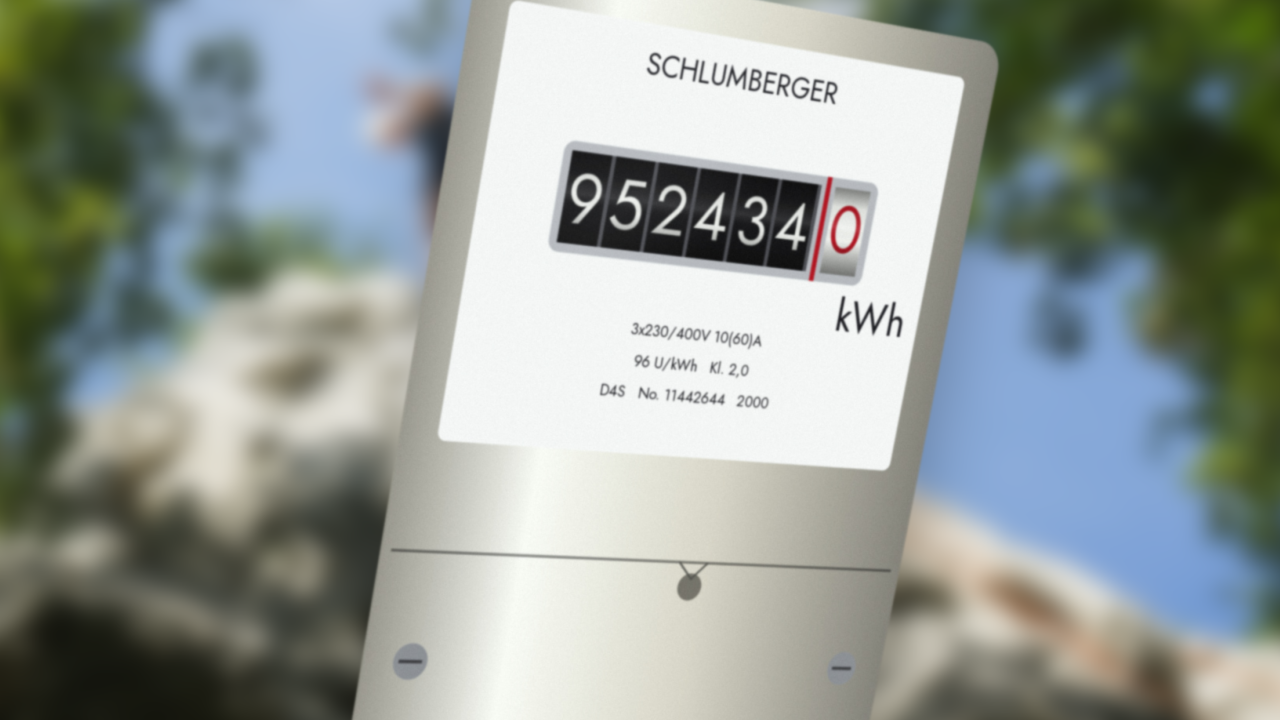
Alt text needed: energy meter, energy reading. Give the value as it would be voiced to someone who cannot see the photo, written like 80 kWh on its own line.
952434.0 kWh
